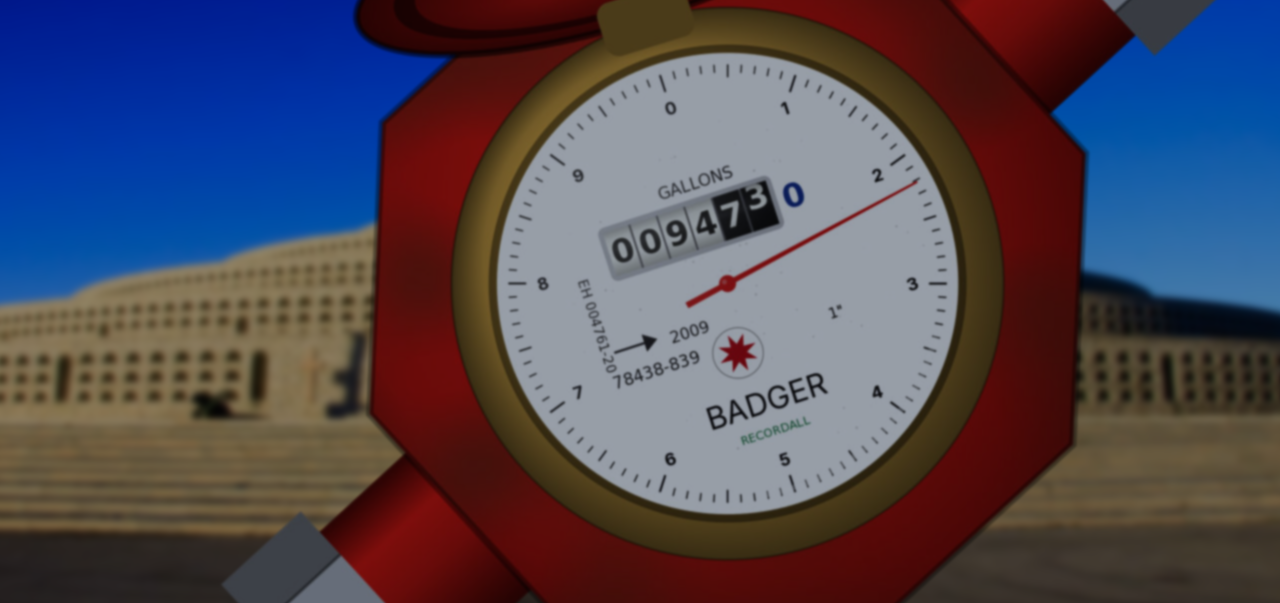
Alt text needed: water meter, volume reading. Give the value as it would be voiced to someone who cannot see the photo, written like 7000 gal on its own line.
94732.2 gal
